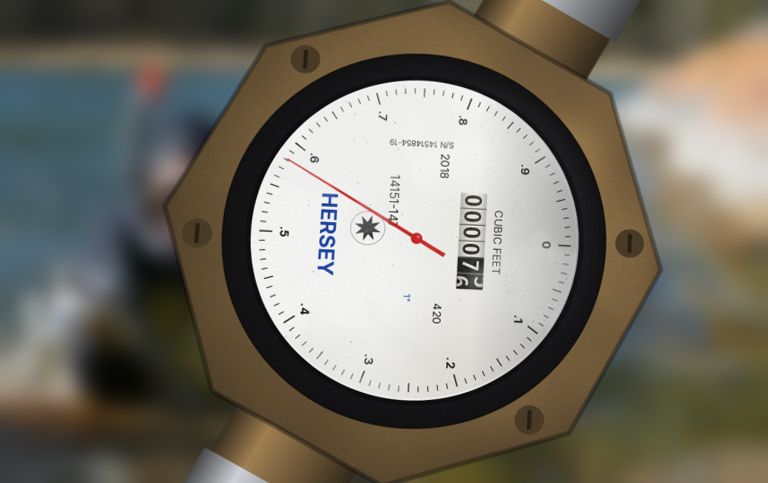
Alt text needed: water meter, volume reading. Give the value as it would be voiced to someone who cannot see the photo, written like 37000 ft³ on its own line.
75.58 ft³
